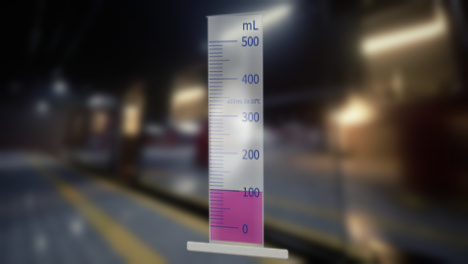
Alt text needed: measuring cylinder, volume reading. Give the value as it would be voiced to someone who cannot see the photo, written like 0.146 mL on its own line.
100 mL
